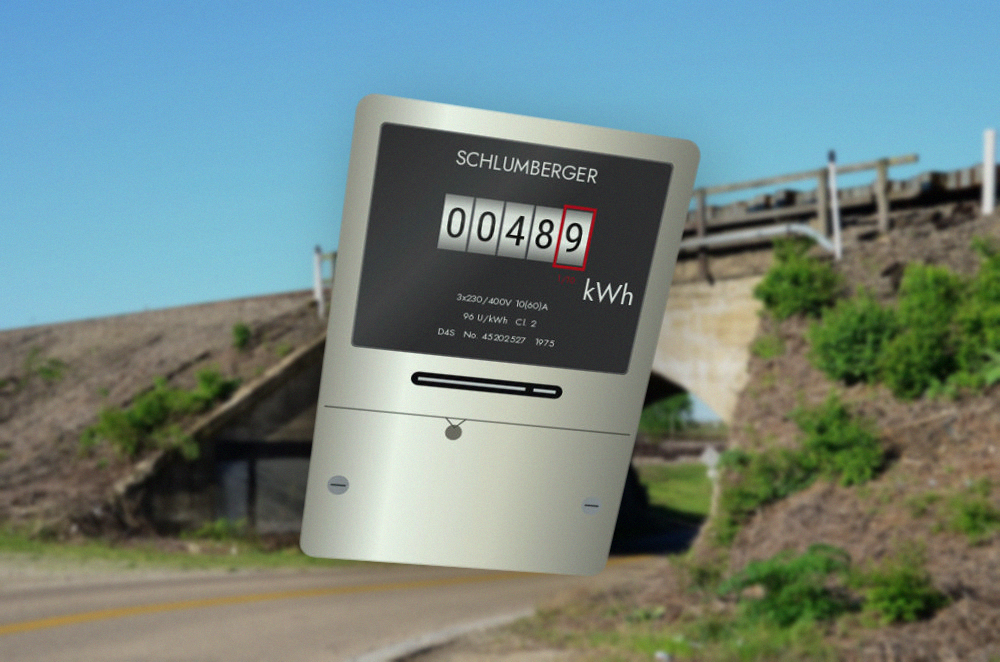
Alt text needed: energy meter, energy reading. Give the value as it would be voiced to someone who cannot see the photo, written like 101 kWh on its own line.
48.9 kWh
